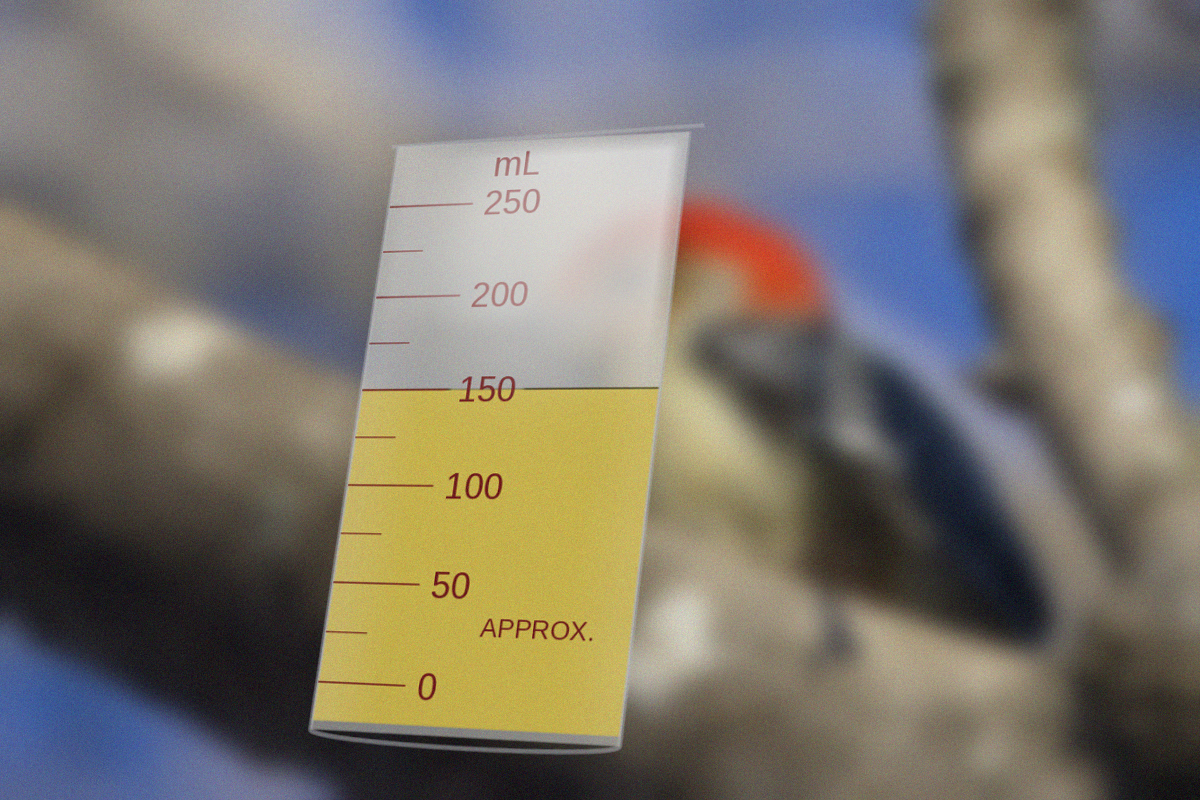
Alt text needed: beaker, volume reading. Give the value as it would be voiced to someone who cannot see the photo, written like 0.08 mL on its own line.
150 mL
